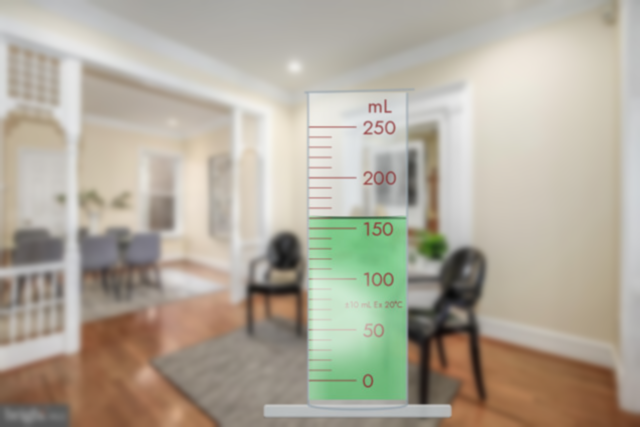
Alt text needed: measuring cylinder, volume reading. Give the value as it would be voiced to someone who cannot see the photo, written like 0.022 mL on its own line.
160 mL
